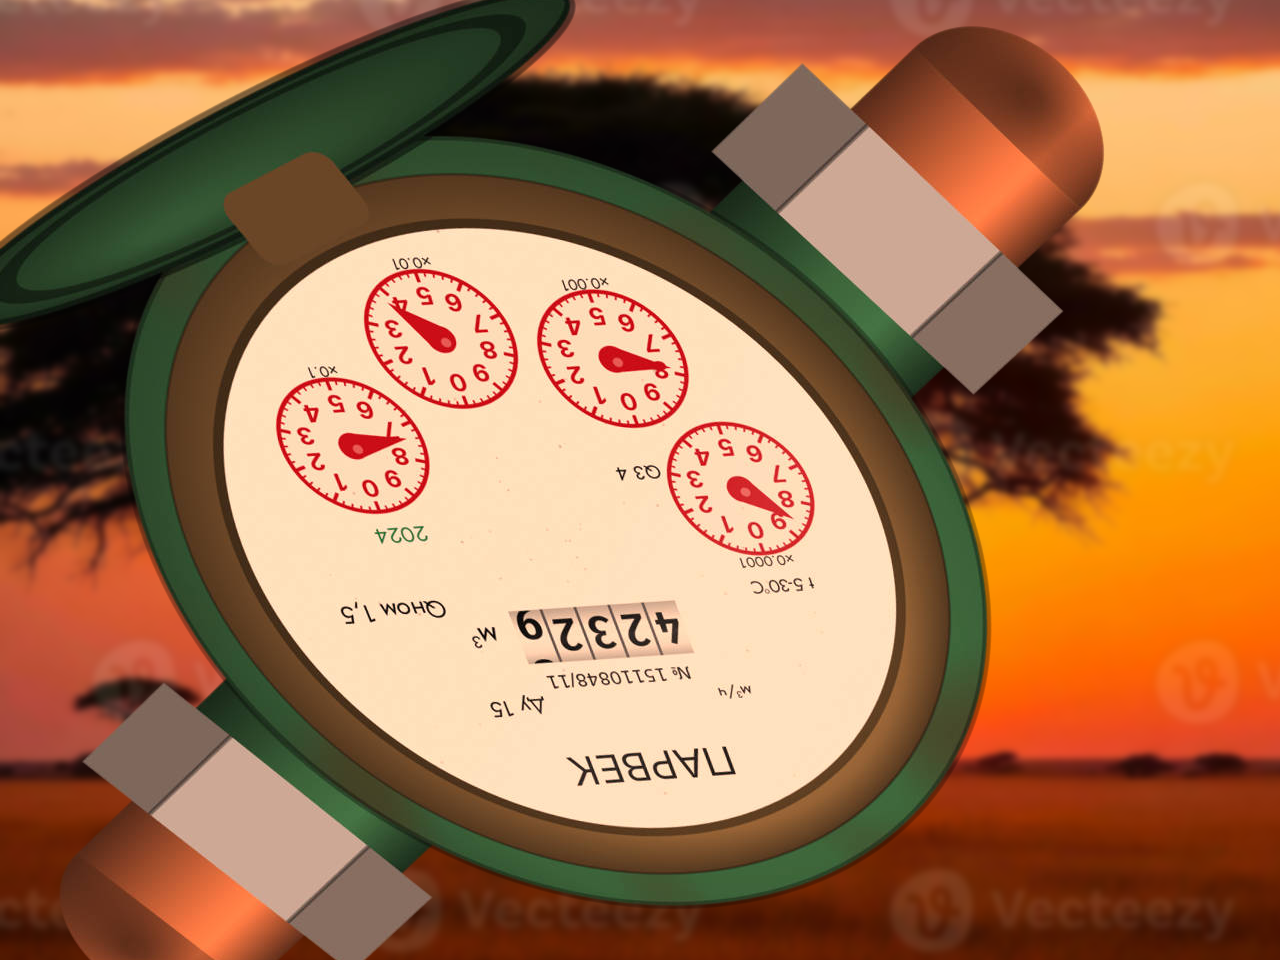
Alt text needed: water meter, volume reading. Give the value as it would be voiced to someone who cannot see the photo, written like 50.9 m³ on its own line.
42328.7378 m³
